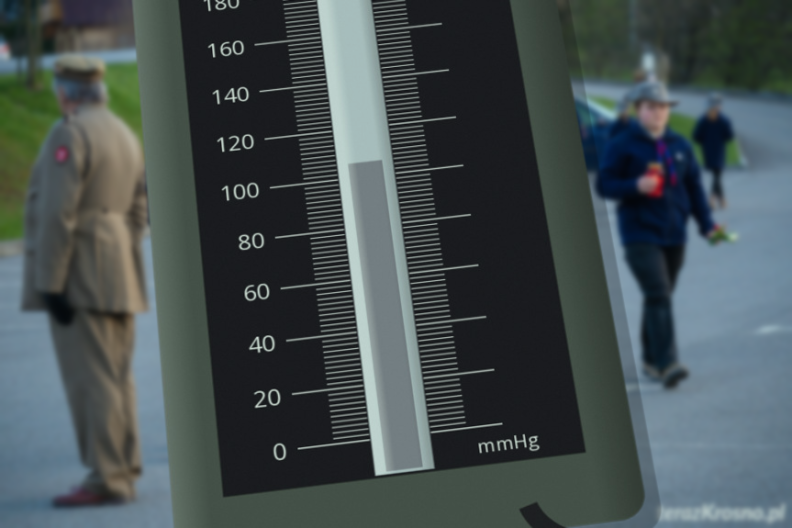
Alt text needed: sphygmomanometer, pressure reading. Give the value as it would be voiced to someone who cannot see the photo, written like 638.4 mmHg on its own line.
106 mmHg
